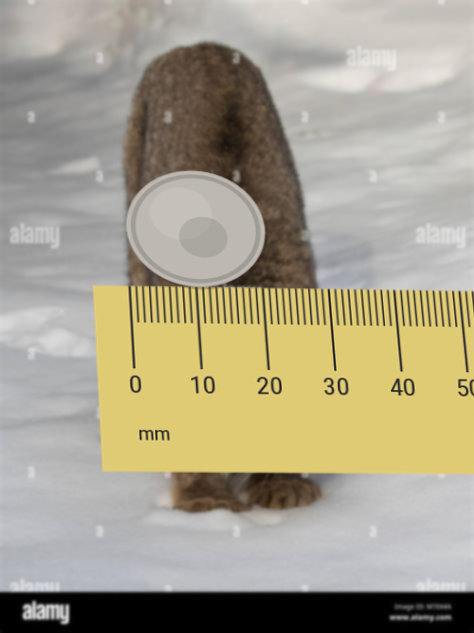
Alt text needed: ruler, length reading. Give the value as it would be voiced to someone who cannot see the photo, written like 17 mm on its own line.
21 mm
